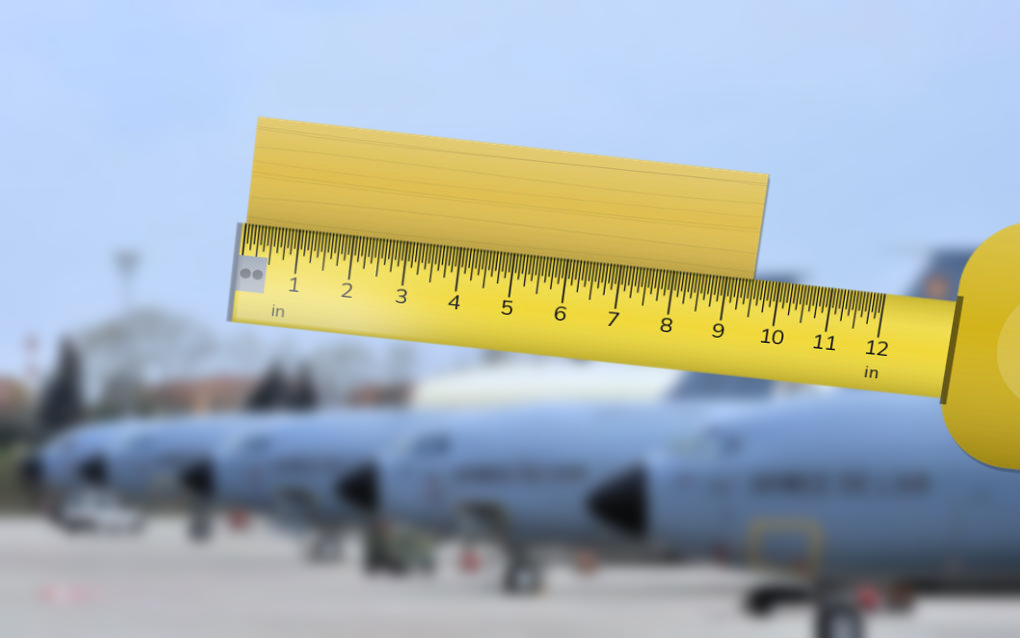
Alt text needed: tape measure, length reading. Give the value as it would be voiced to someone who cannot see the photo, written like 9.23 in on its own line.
9.5 in
